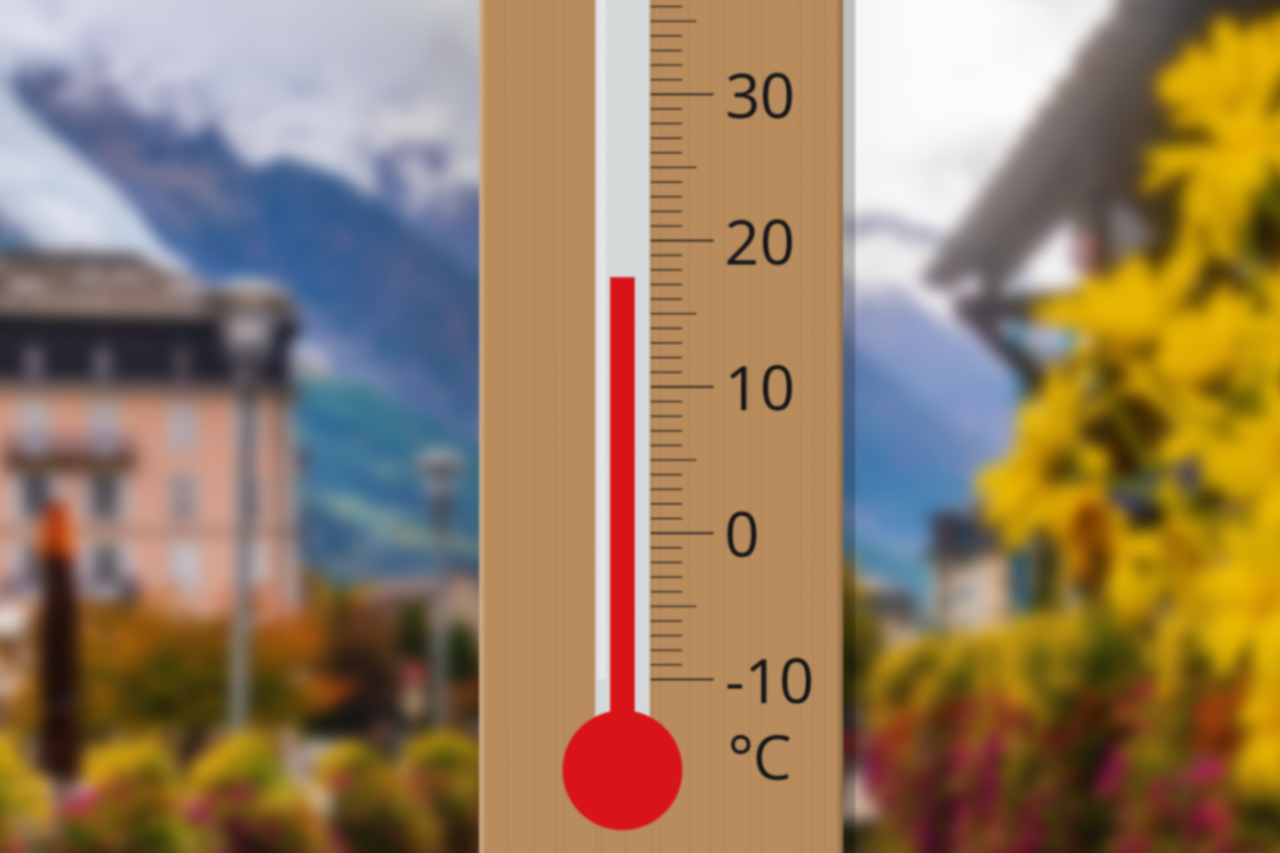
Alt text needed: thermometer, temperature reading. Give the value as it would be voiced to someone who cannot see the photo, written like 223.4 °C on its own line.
17.5 °C
